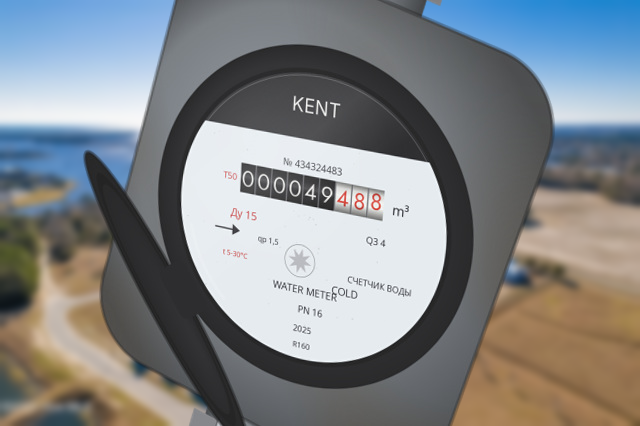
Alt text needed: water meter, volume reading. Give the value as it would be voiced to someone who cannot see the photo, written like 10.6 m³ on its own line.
49.488 m³
